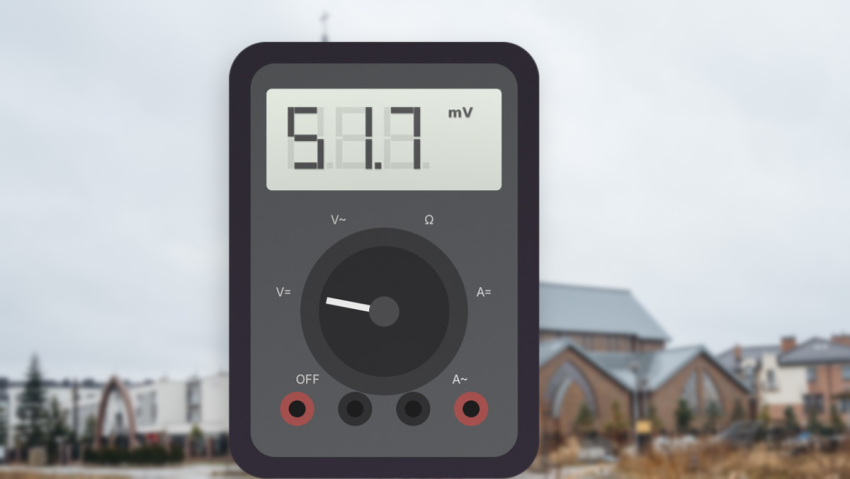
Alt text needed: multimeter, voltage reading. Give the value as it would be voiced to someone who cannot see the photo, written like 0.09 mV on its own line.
51.7 mV
